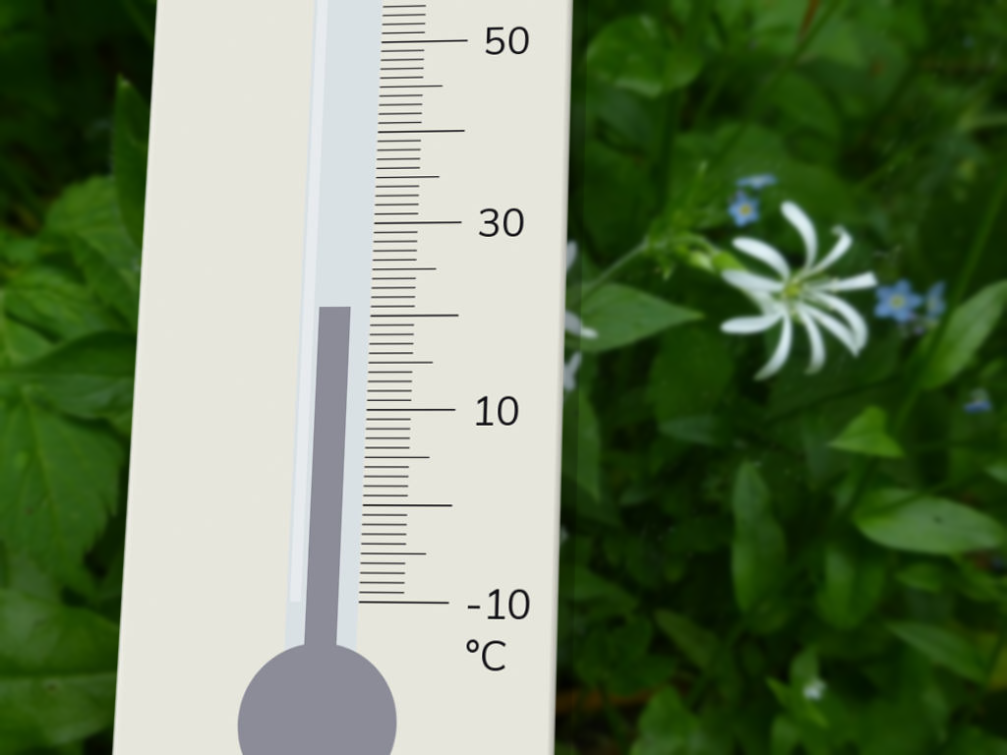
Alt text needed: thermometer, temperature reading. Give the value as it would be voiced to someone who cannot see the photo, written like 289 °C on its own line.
21 °C
